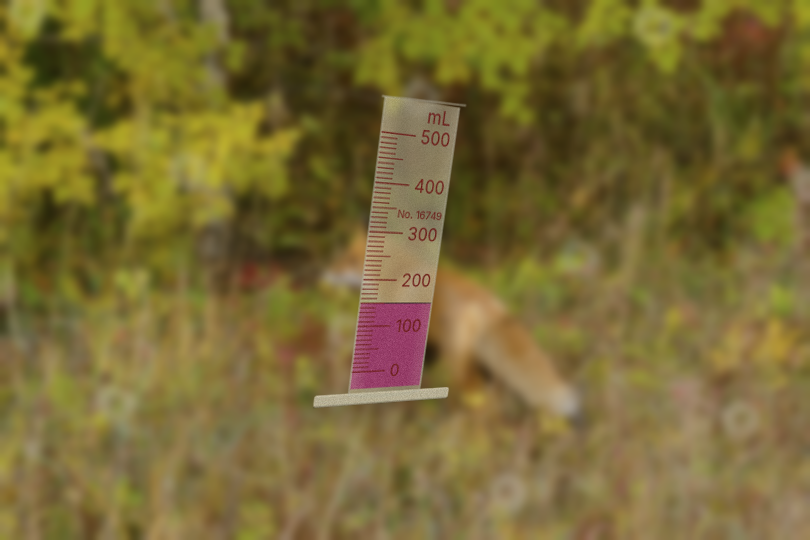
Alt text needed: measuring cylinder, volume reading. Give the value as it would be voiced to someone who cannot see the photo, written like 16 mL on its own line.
150 mL
